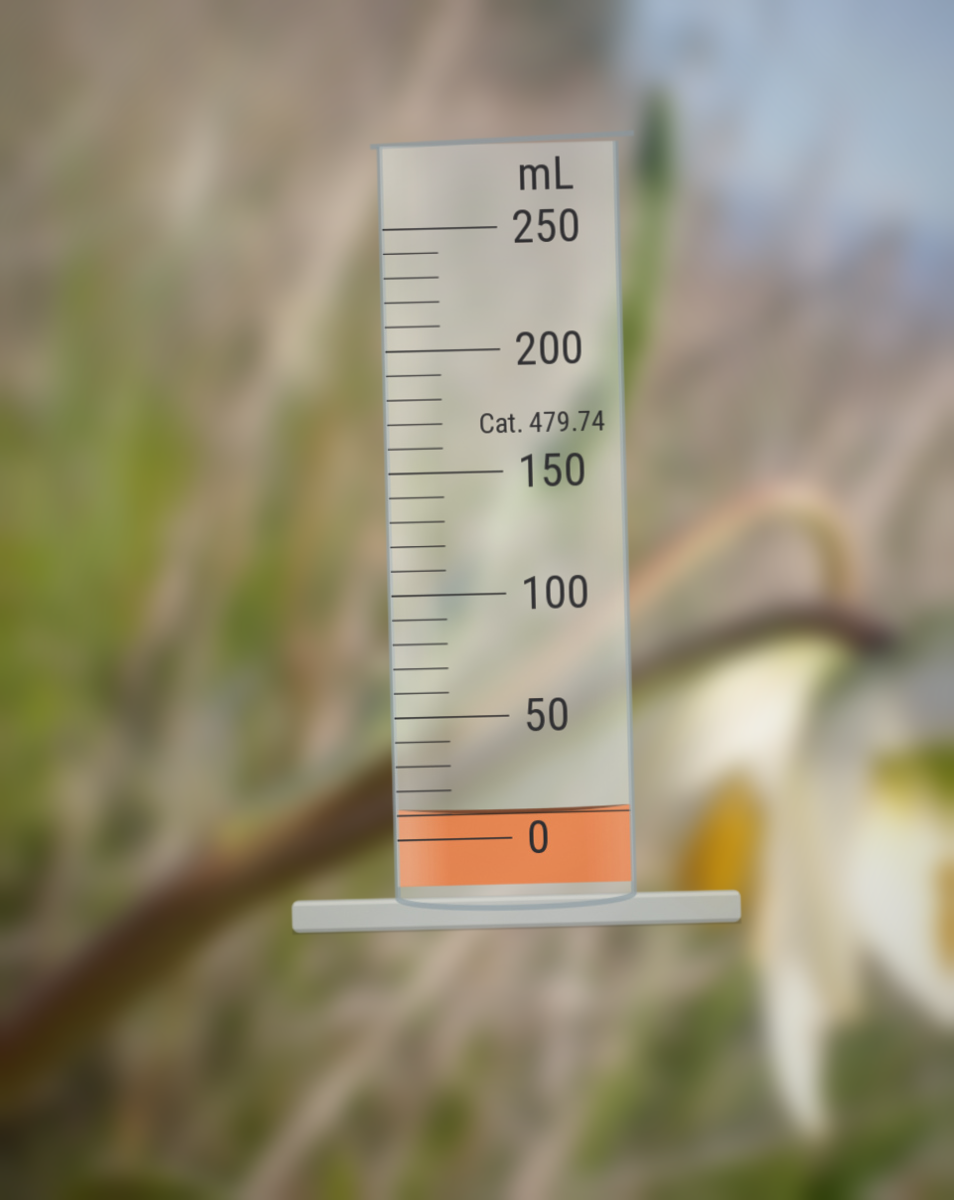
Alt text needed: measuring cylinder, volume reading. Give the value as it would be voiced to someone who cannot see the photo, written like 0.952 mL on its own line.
10 mL
